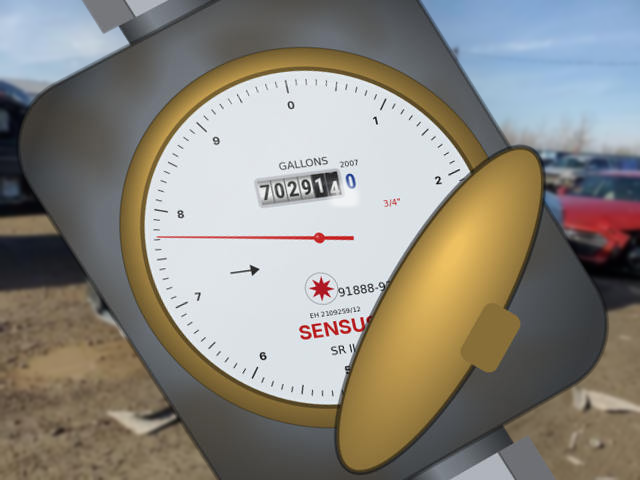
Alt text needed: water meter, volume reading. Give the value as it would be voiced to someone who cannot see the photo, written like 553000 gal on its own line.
7029137.7 gal
